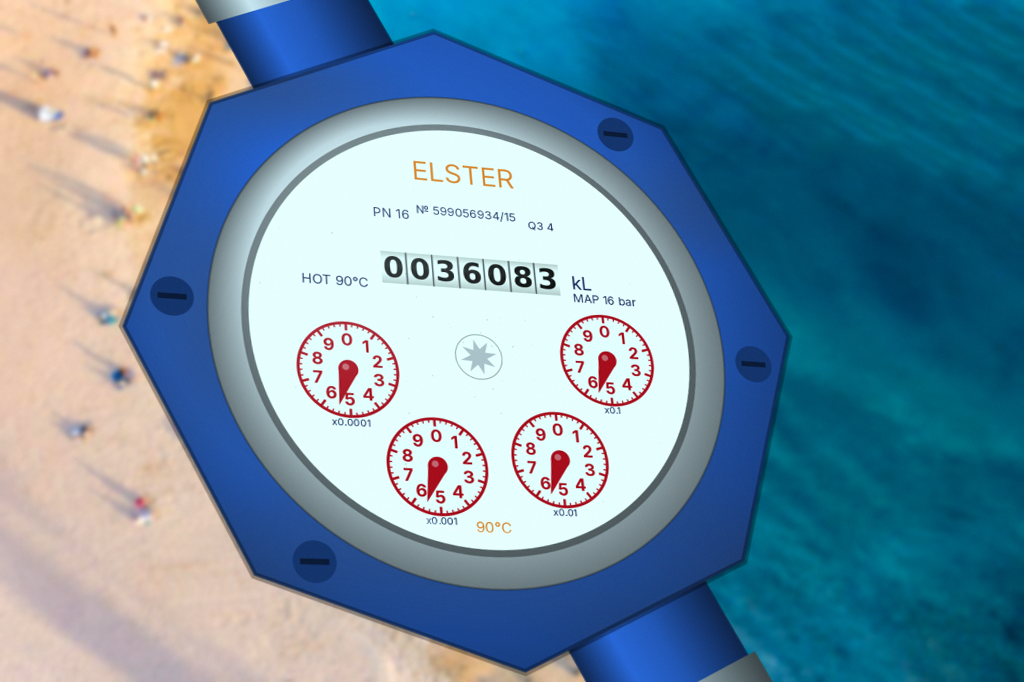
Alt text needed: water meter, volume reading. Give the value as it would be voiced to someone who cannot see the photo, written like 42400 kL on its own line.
36083.5555 kL
